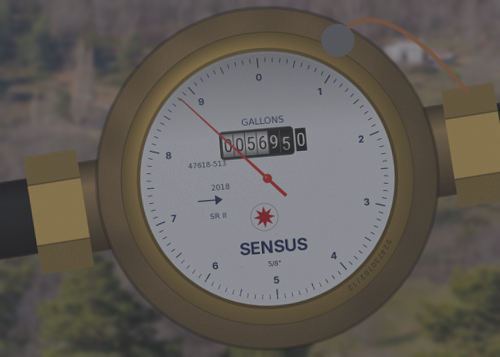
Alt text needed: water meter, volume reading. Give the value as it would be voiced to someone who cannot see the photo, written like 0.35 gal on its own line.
56948.8 gal
